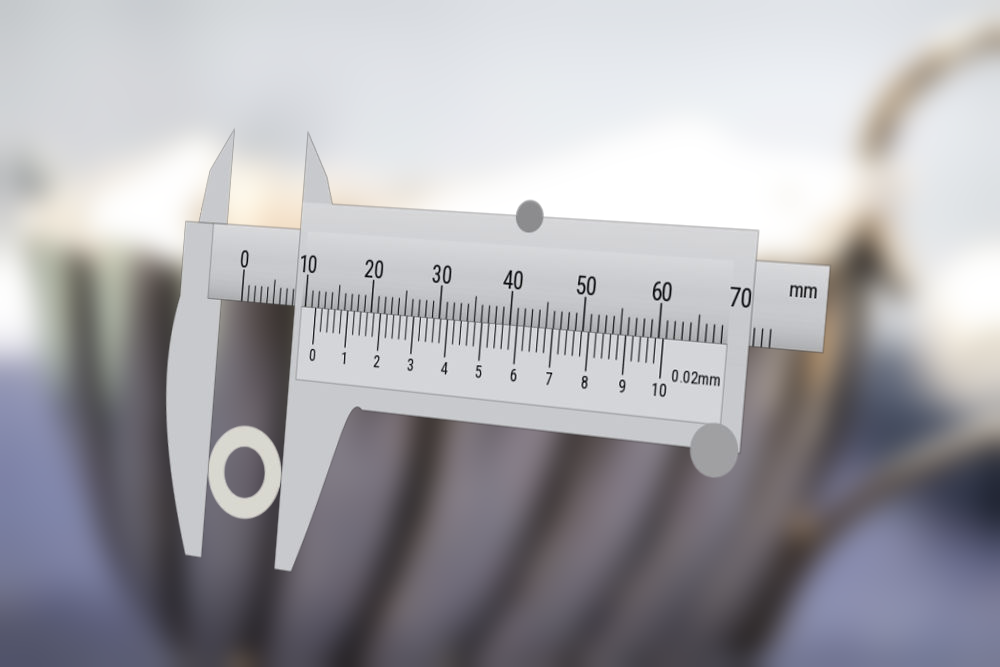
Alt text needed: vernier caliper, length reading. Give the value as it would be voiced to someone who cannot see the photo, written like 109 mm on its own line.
11.6 mm
